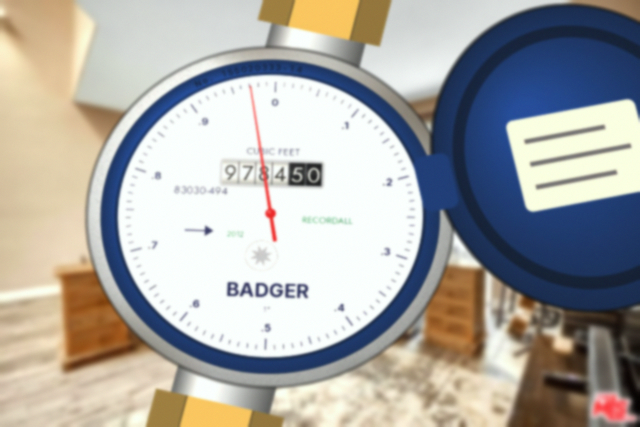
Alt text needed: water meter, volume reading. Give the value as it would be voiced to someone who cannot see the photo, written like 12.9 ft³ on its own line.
978449.97 ft³
